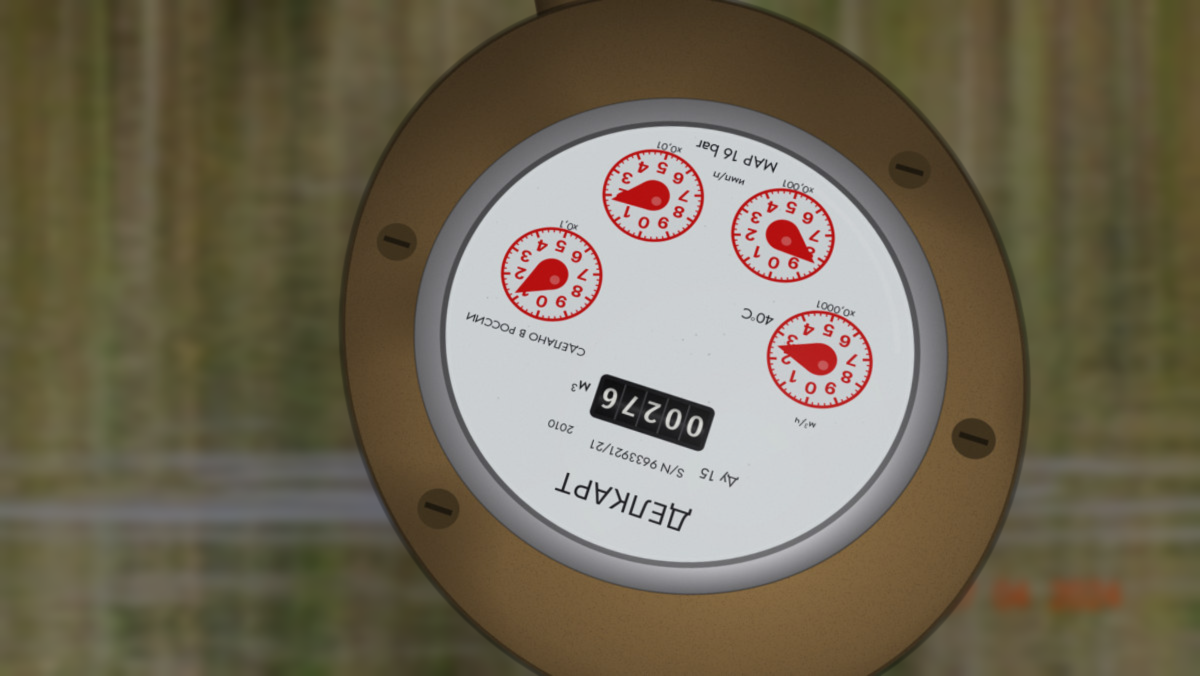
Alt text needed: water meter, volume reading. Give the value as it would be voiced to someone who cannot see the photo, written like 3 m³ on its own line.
276.1182 m³
